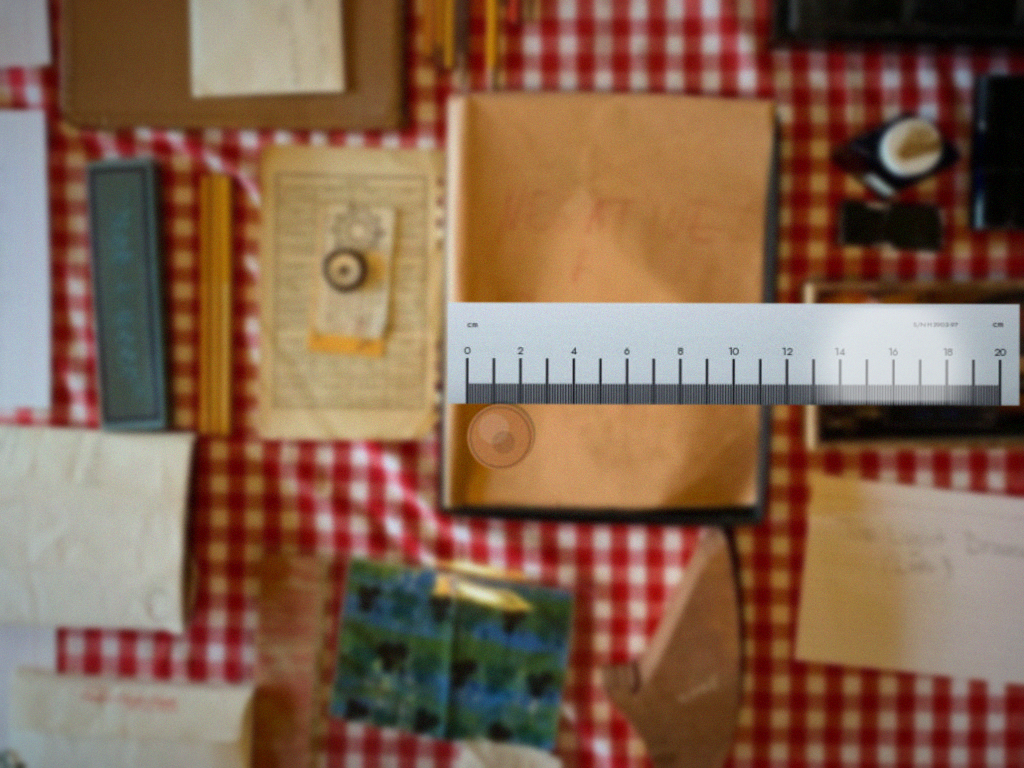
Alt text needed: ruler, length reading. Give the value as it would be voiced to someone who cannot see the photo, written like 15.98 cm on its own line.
2.5 cm
